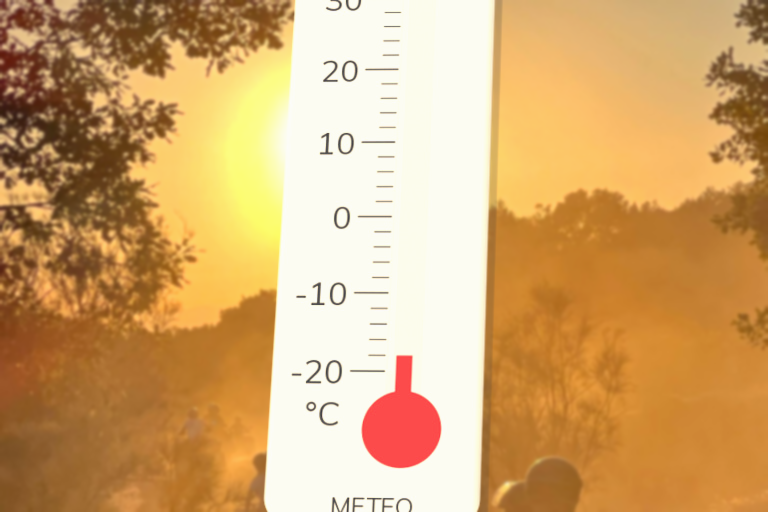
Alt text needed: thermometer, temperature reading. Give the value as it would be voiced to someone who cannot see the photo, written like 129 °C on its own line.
-18 °C
